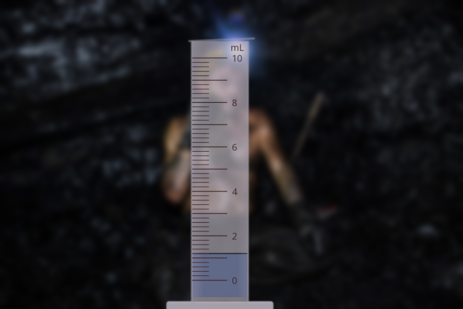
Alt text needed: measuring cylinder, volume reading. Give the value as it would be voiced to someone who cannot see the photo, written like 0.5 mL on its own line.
1.2 mL
